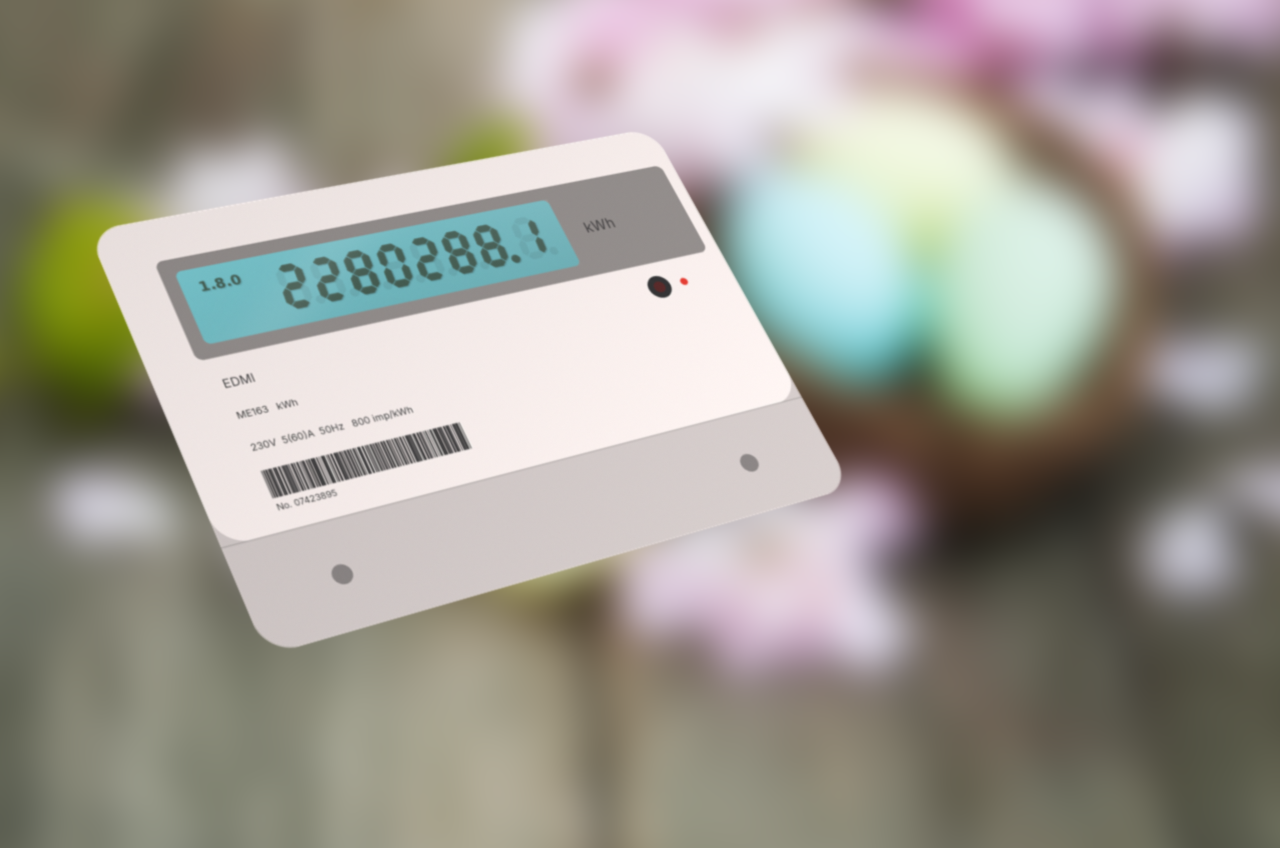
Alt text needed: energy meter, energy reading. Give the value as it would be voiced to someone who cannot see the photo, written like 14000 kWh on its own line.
2280288.1 kWh
